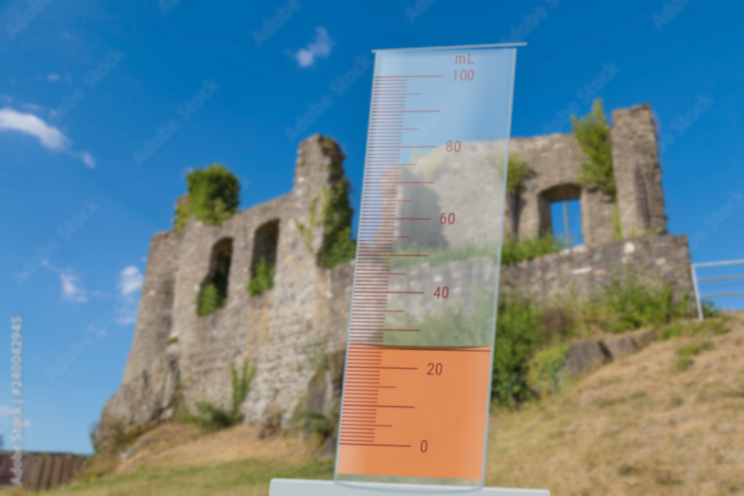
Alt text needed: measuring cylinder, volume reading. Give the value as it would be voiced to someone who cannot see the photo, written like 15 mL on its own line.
25 mL
